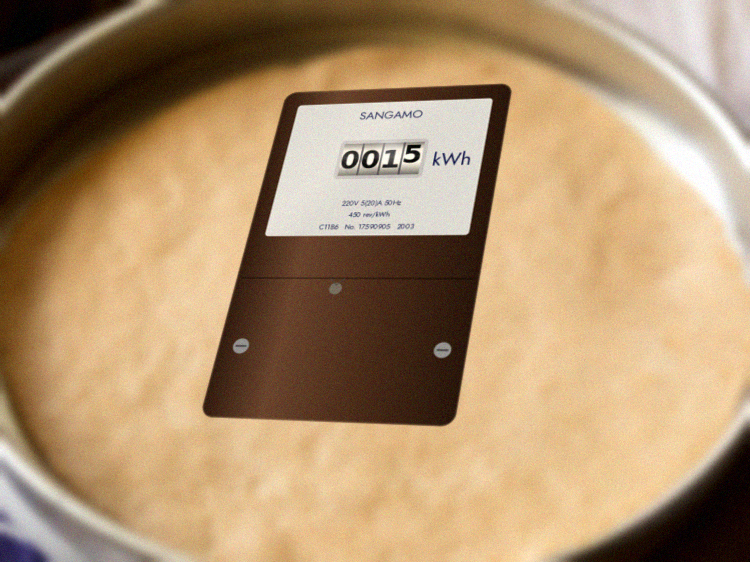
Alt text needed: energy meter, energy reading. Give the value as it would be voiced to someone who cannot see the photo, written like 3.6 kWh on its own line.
15 kWh
